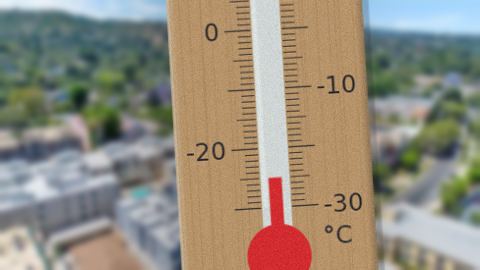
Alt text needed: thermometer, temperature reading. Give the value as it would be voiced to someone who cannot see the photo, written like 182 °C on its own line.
-25 °C
